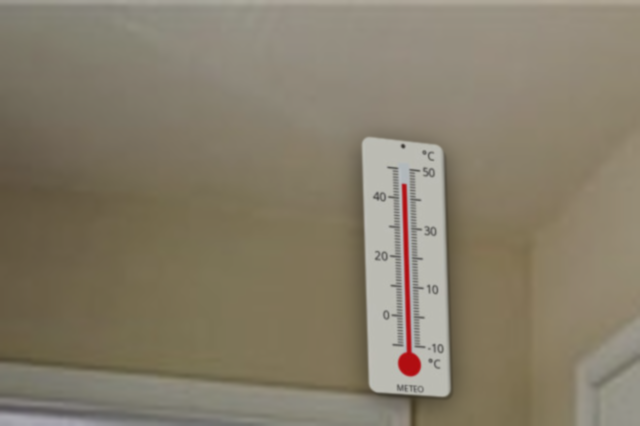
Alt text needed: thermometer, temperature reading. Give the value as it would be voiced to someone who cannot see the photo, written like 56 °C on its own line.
45 °C
